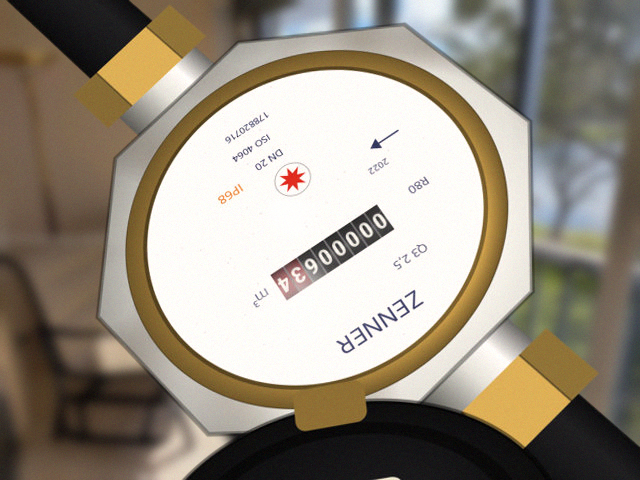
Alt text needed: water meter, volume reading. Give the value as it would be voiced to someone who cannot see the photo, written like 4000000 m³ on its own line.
6.34 m³
